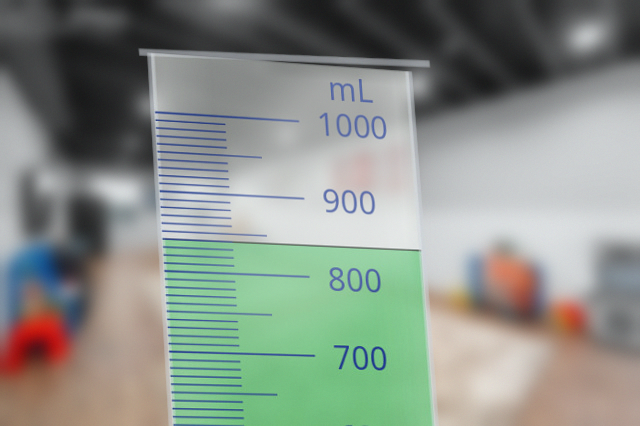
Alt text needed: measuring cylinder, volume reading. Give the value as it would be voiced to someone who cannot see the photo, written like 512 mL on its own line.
840 mL
